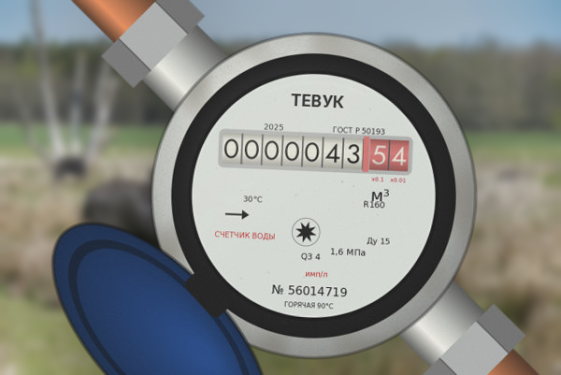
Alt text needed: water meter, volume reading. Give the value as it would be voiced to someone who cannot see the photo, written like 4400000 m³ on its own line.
43.54 m³
